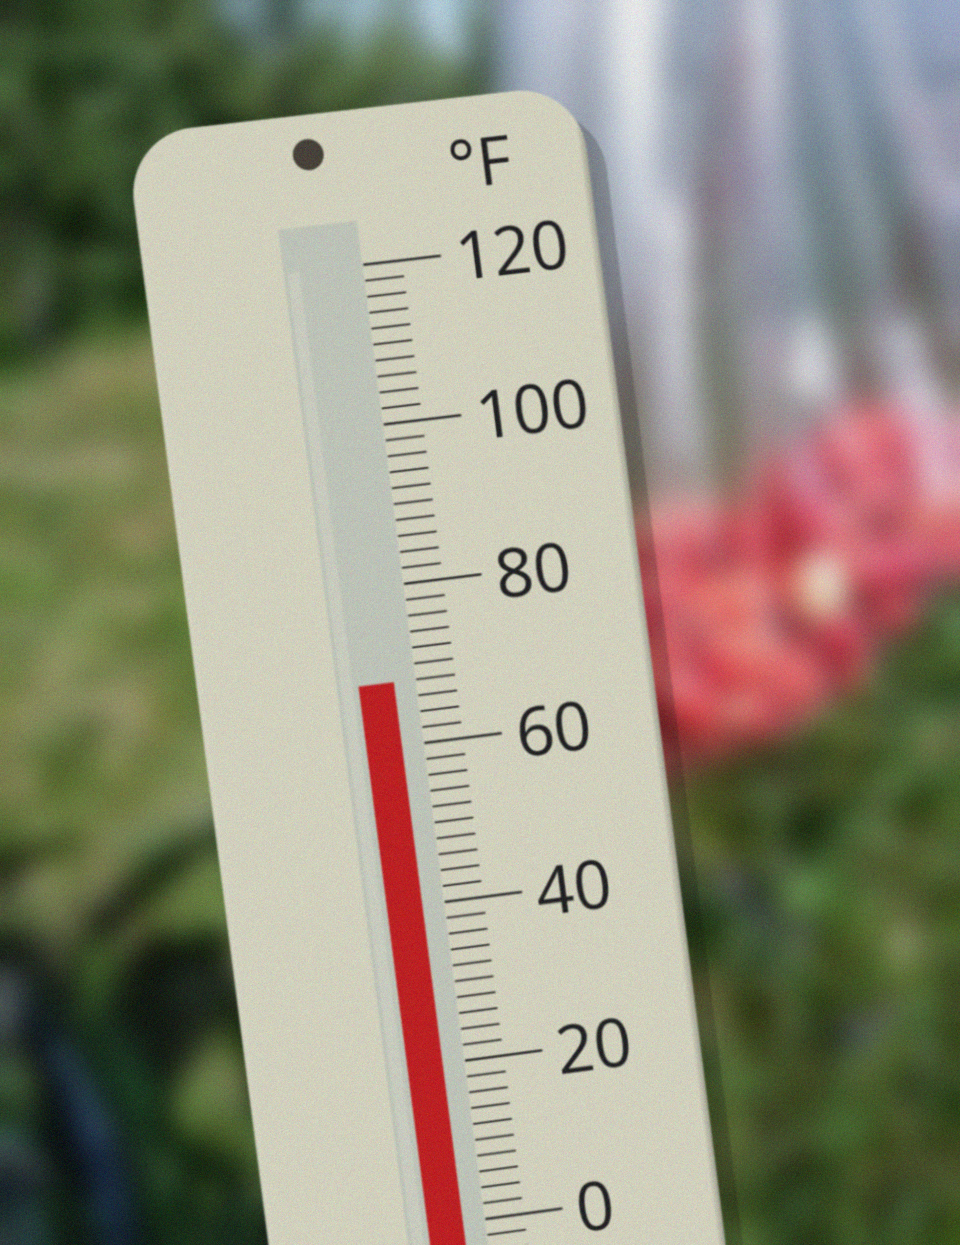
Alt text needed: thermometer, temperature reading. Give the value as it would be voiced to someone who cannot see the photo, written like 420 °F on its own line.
68 °F
